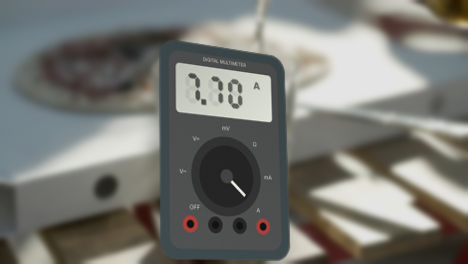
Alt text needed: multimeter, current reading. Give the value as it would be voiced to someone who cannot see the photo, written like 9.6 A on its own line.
7.70 A
